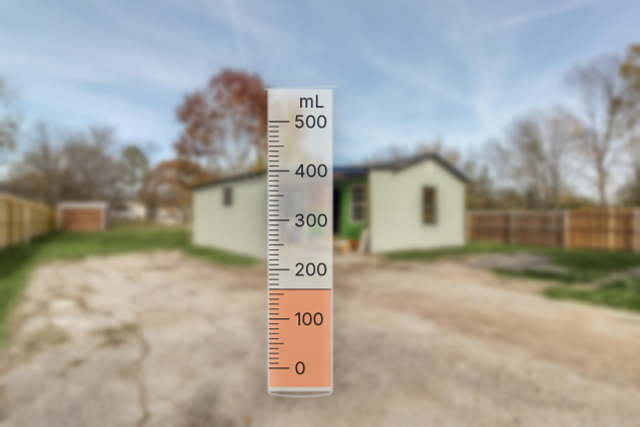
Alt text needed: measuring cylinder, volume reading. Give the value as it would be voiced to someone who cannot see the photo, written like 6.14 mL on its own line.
160 mL
